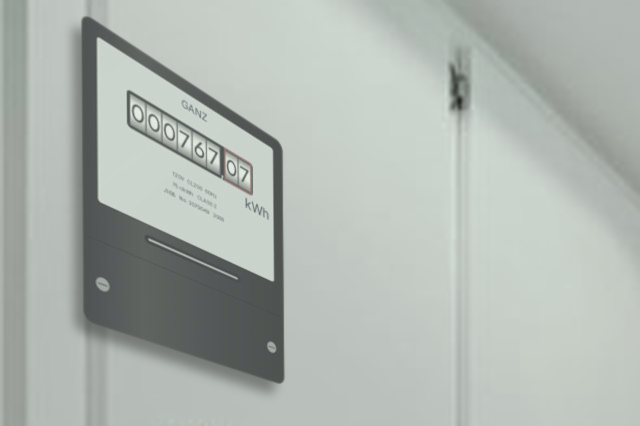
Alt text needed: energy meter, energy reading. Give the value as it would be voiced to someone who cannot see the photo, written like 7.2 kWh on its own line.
767.07 kWh
